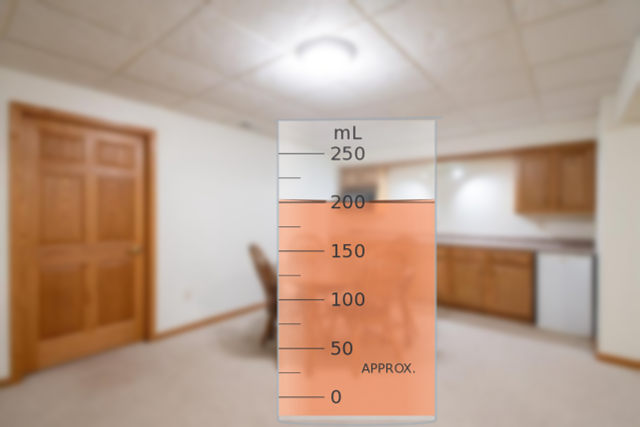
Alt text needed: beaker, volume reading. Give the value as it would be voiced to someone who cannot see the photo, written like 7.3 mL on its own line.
200 mL
